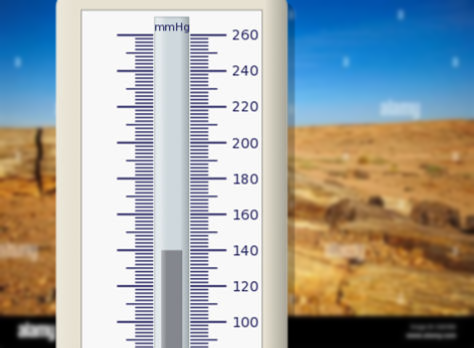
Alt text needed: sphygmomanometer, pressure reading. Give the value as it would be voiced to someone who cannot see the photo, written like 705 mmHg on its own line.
140 mmHg
